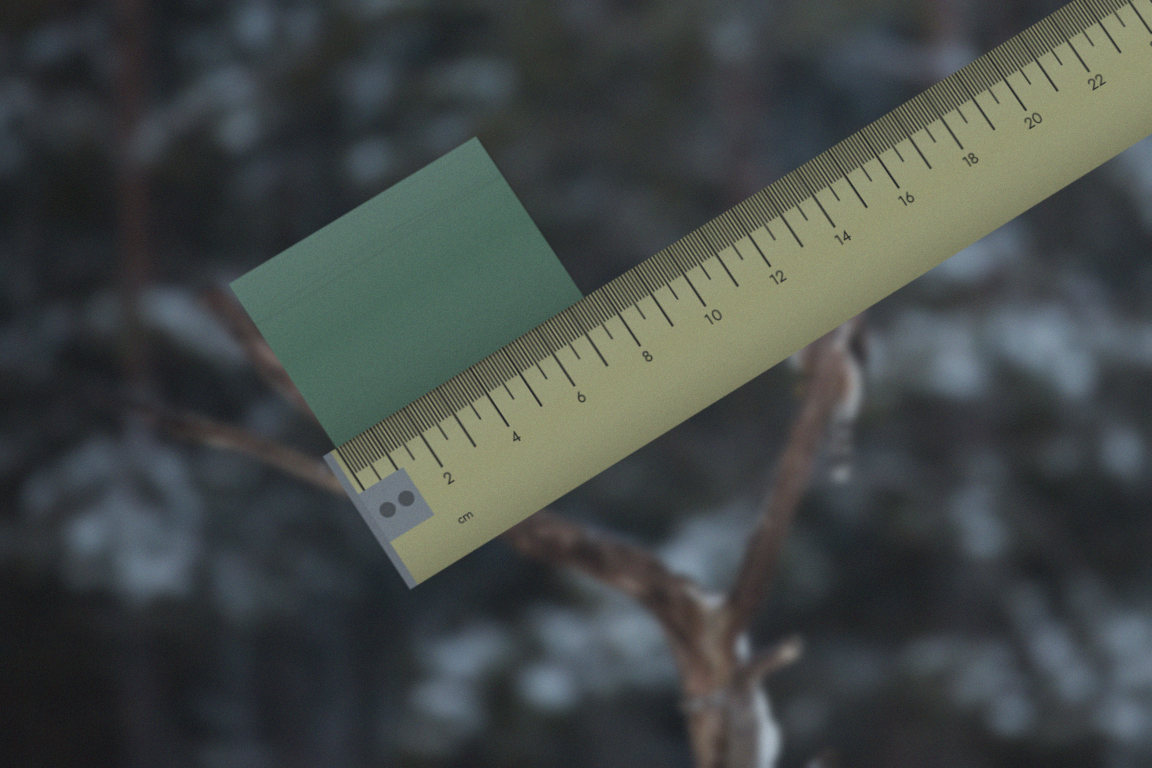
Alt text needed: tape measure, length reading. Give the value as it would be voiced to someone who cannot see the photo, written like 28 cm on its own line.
7.5 cm
